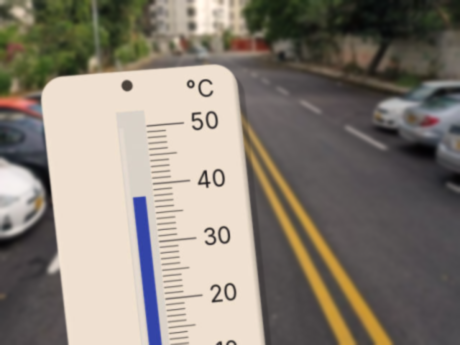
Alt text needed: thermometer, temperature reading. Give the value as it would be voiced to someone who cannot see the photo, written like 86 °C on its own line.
38 °C
